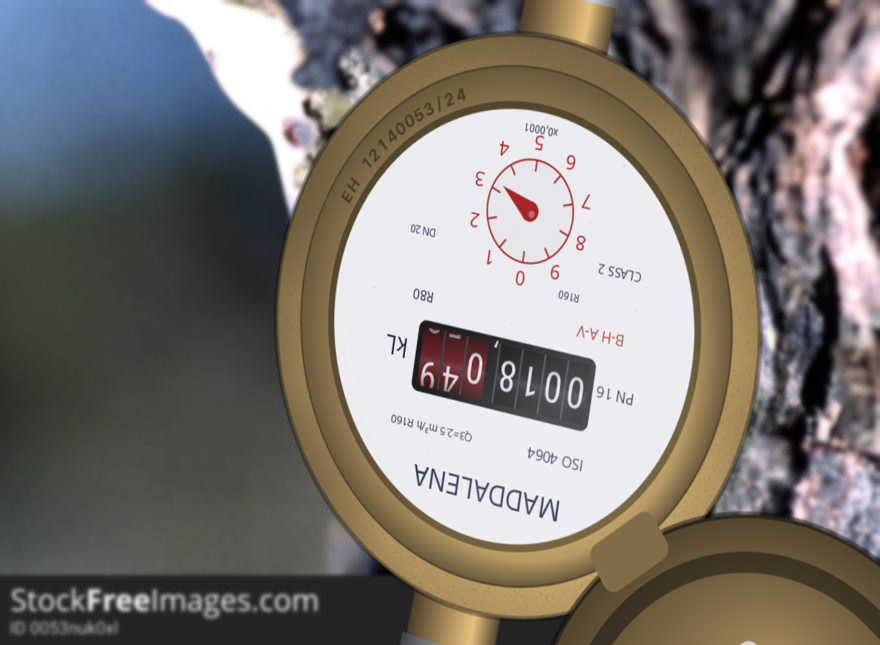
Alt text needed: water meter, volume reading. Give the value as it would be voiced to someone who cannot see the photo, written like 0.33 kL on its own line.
18.0493 kL
